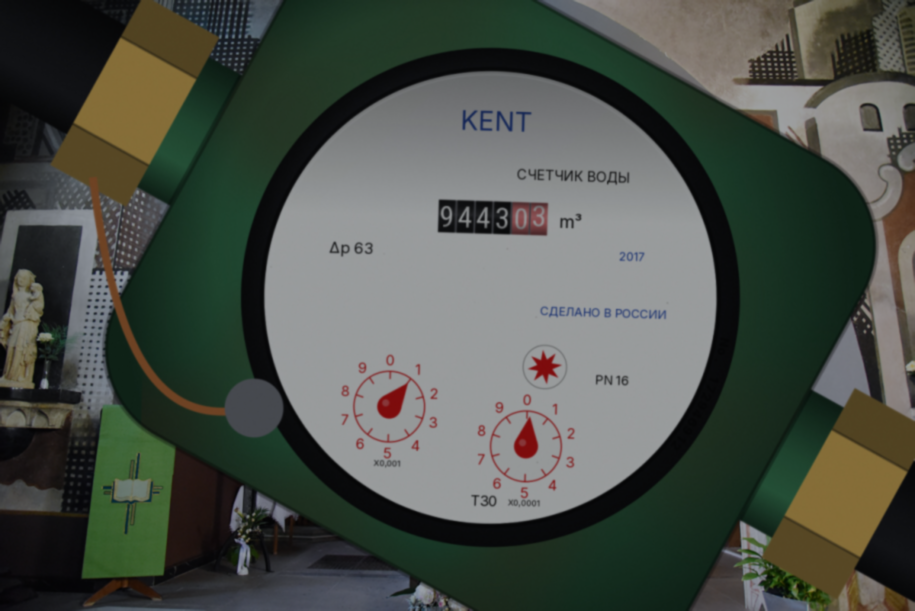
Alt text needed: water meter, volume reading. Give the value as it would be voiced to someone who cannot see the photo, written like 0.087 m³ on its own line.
9443.0310 m³
